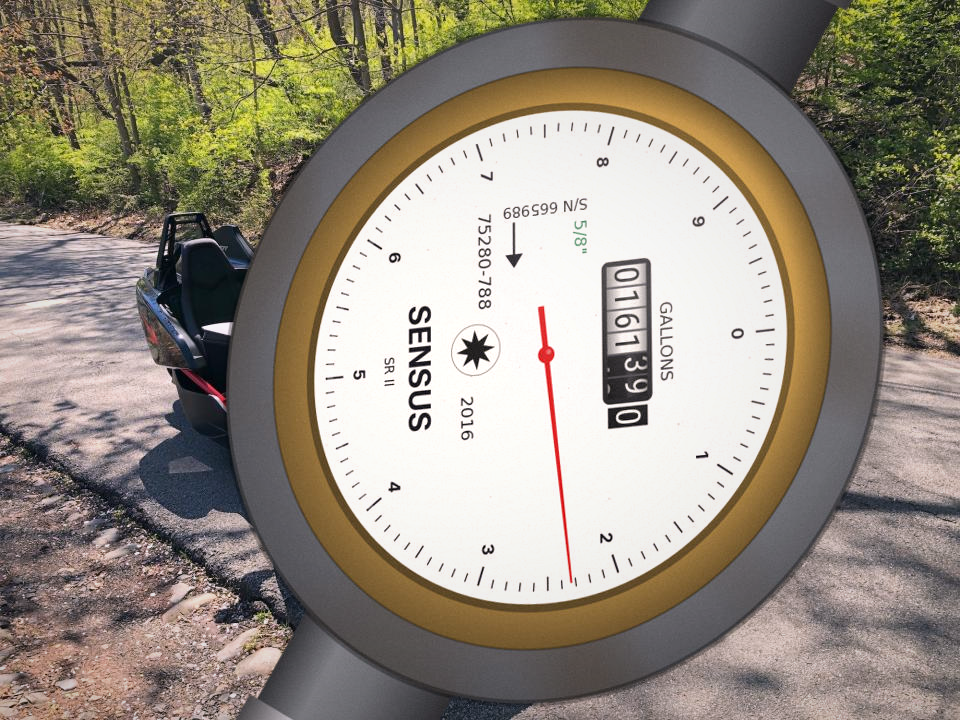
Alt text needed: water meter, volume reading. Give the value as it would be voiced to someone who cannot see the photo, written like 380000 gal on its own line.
161392.3 gal
